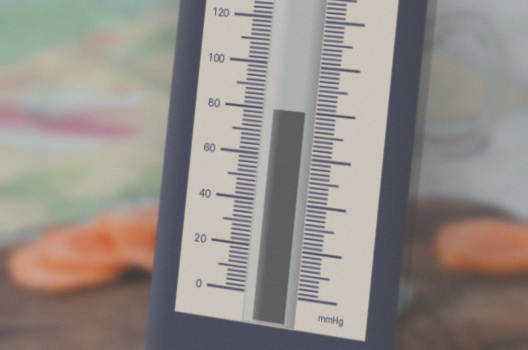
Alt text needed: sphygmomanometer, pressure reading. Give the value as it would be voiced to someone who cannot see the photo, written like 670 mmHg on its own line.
80 mmHg
